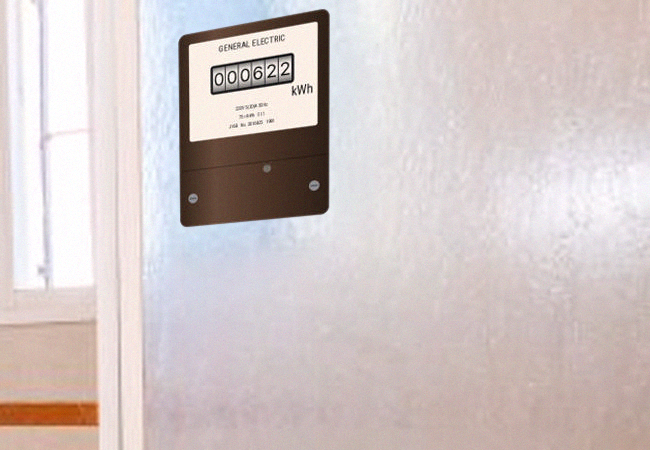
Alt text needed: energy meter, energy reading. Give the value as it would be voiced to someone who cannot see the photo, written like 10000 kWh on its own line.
622 kWh
